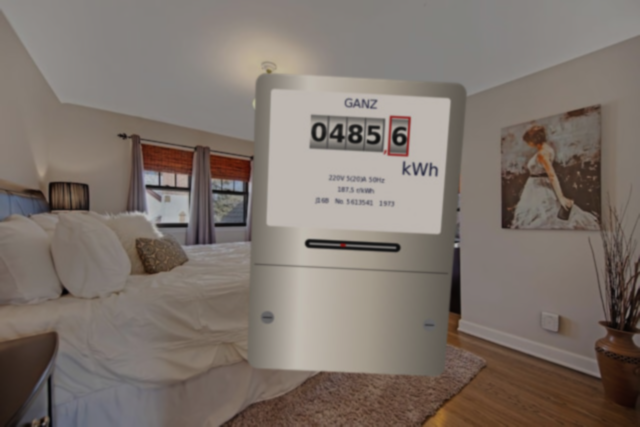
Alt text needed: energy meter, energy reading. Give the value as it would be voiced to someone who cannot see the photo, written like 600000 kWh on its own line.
485.6 kWh
